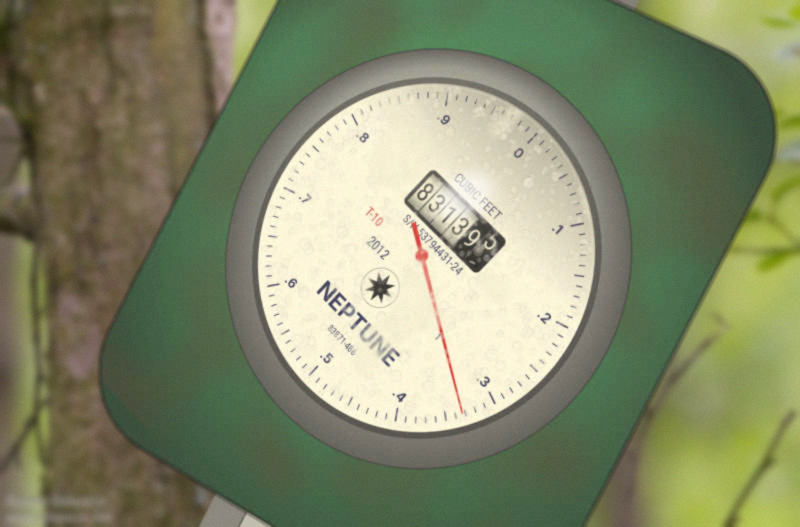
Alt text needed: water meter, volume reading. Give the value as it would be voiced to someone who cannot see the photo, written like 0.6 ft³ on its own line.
831395.33 ft³
